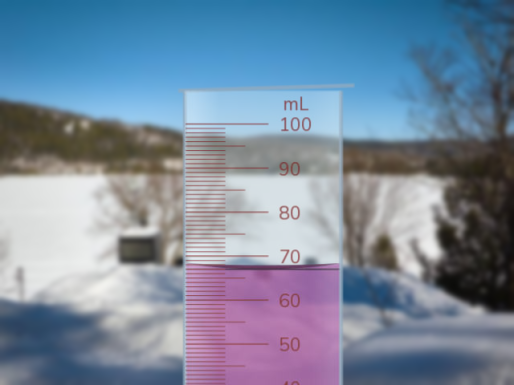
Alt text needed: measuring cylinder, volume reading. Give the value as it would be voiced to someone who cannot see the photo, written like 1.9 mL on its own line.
67 mL
